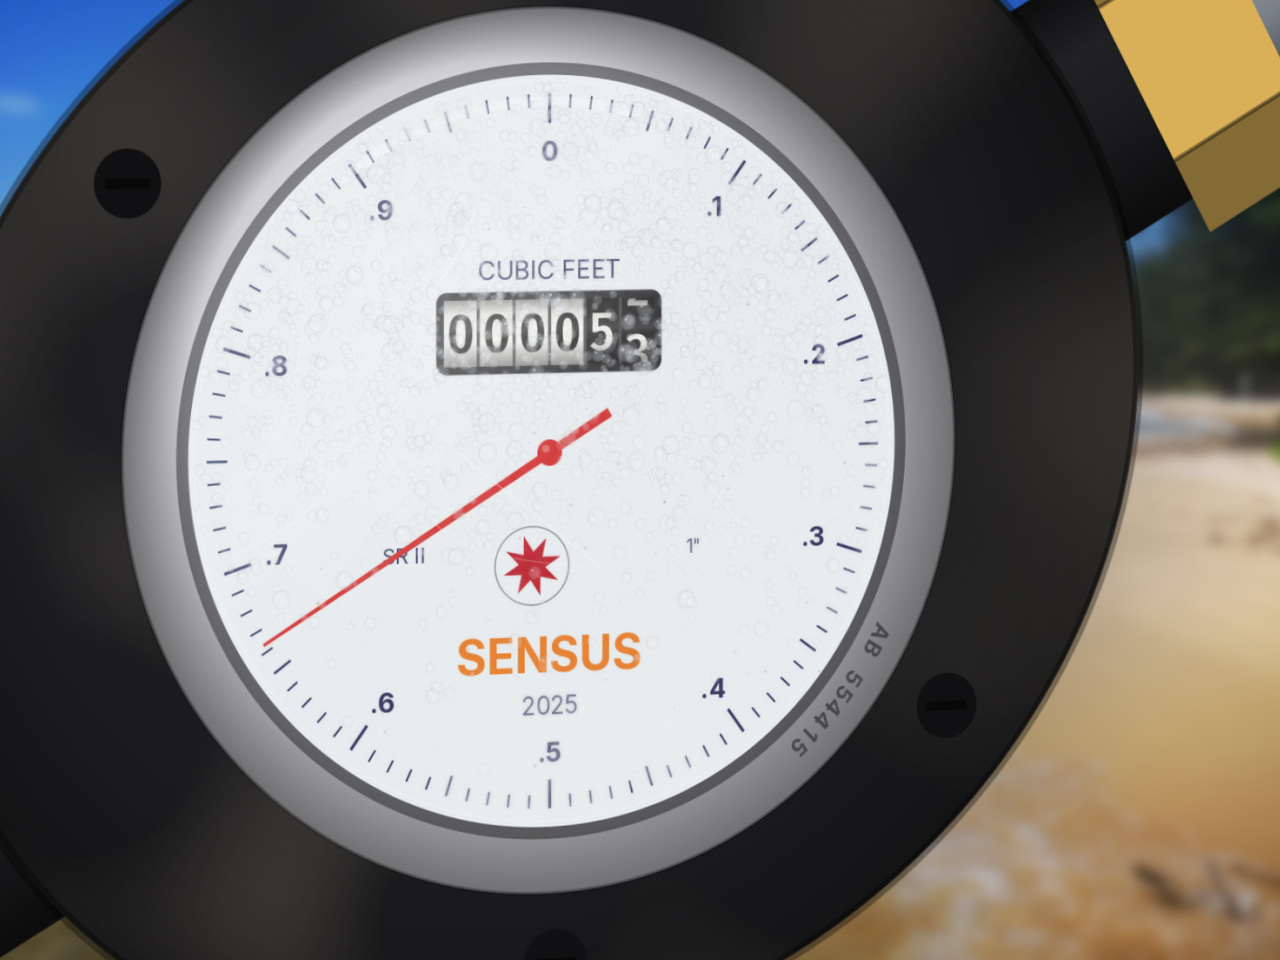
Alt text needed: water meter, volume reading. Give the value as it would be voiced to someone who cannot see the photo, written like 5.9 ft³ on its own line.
52.66 ft³
